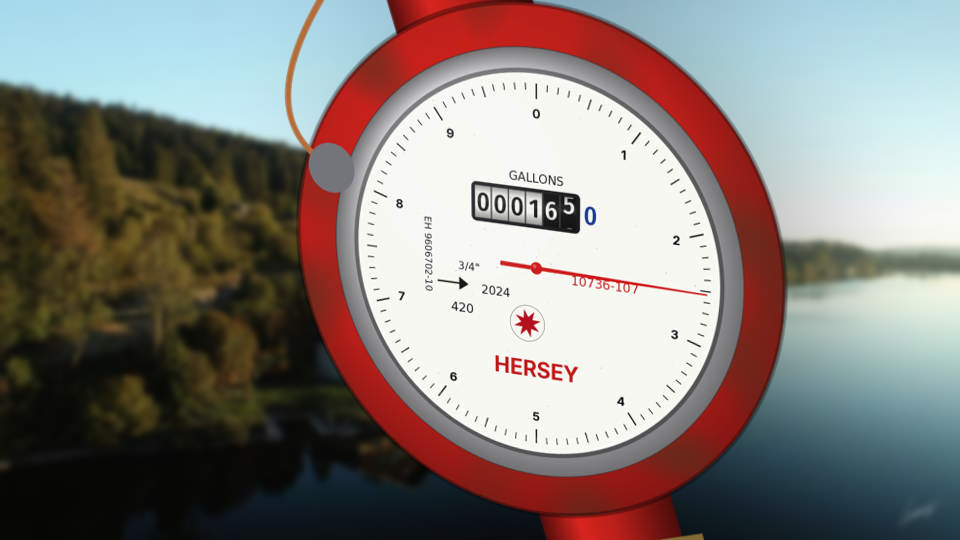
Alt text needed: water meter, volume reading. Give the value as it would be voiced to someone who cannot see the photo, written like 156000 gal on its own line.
1652.5 gal
